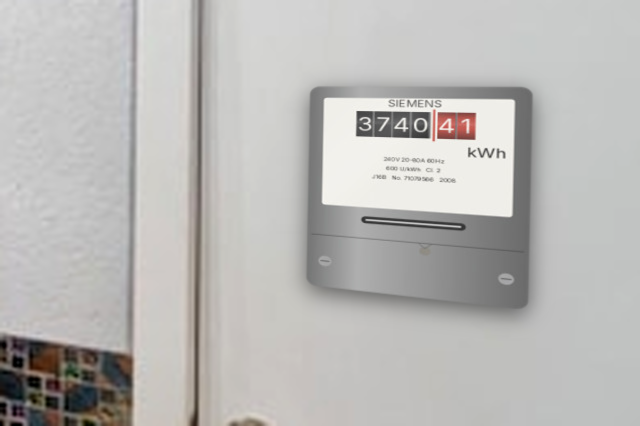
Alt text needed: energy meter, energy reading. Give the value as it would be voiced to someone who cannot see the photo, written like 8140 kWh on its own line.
3740.41 kWh
